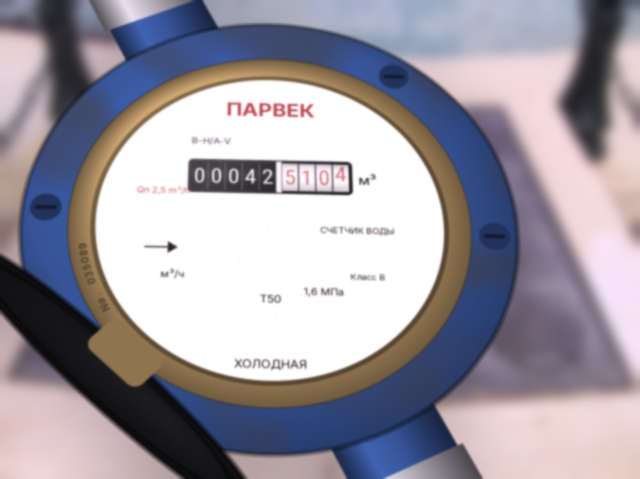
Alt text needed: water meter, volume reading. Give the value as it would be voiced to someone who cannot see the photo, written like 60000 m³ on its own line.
42.5104 m³
